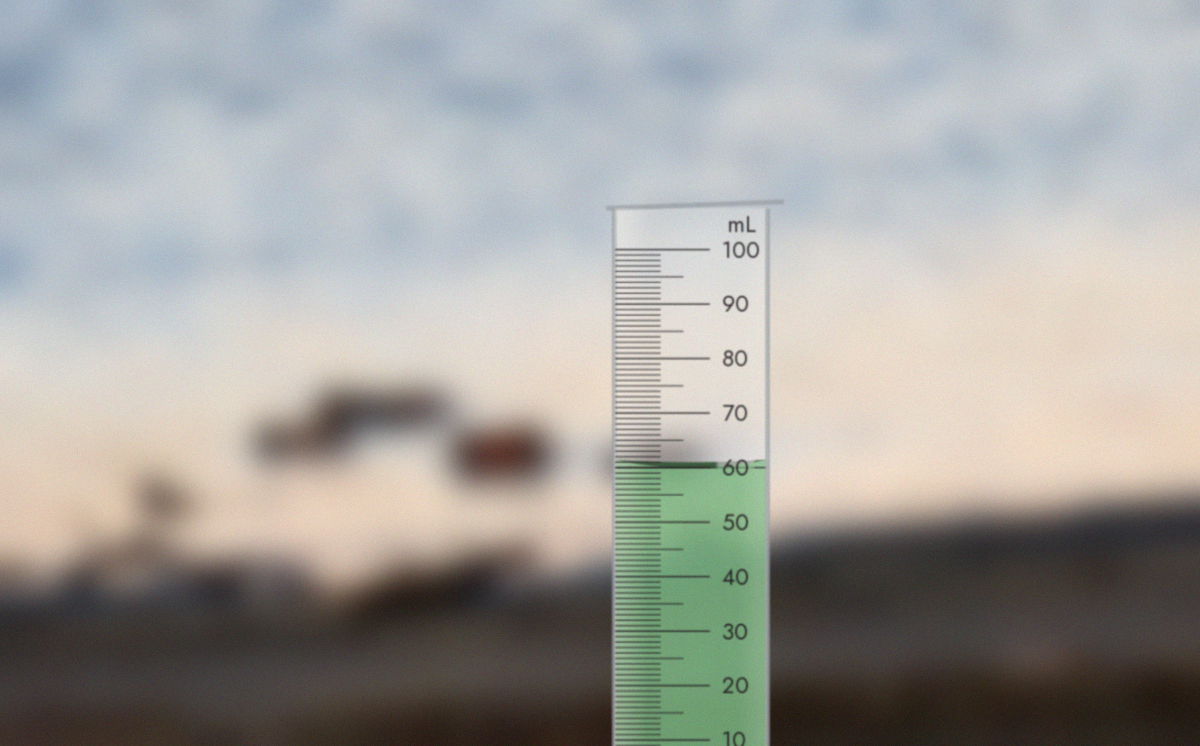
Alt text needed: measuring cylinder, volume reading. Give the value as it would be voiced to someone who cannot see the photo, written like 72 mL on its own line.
60 mL
